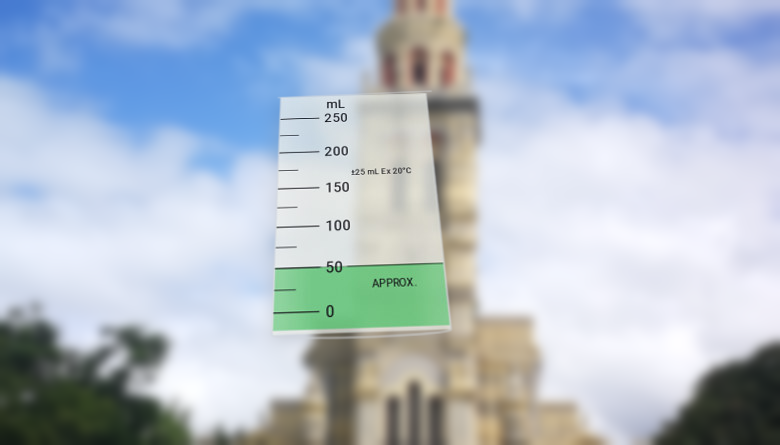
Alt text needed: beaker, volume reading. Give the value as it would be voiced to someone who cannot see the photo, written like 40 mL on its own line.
50 mL
